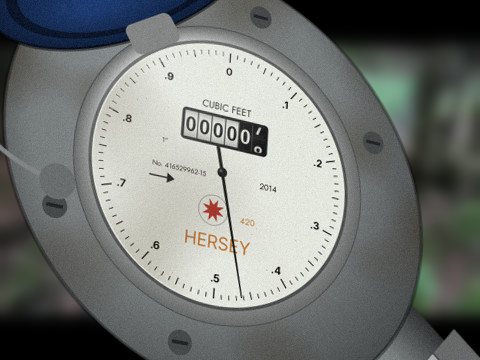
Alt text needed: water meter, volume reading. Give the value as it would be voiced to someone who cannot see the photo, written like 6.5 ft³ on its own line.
7.46 ft³
